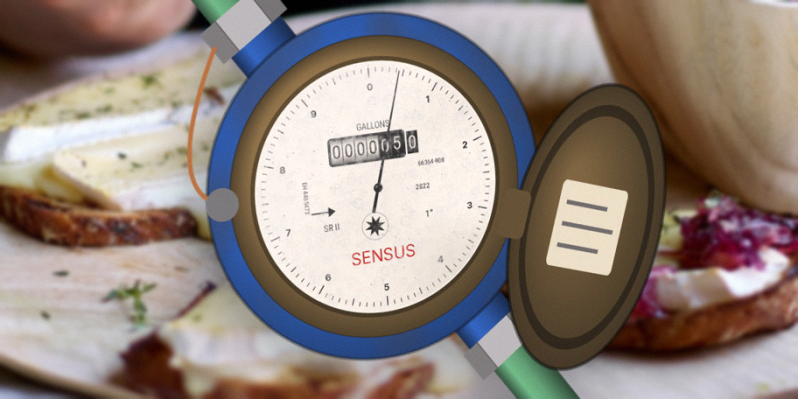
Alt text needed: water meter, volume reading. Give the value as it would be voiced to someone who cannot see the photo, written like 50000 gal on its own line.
50.4 gal
